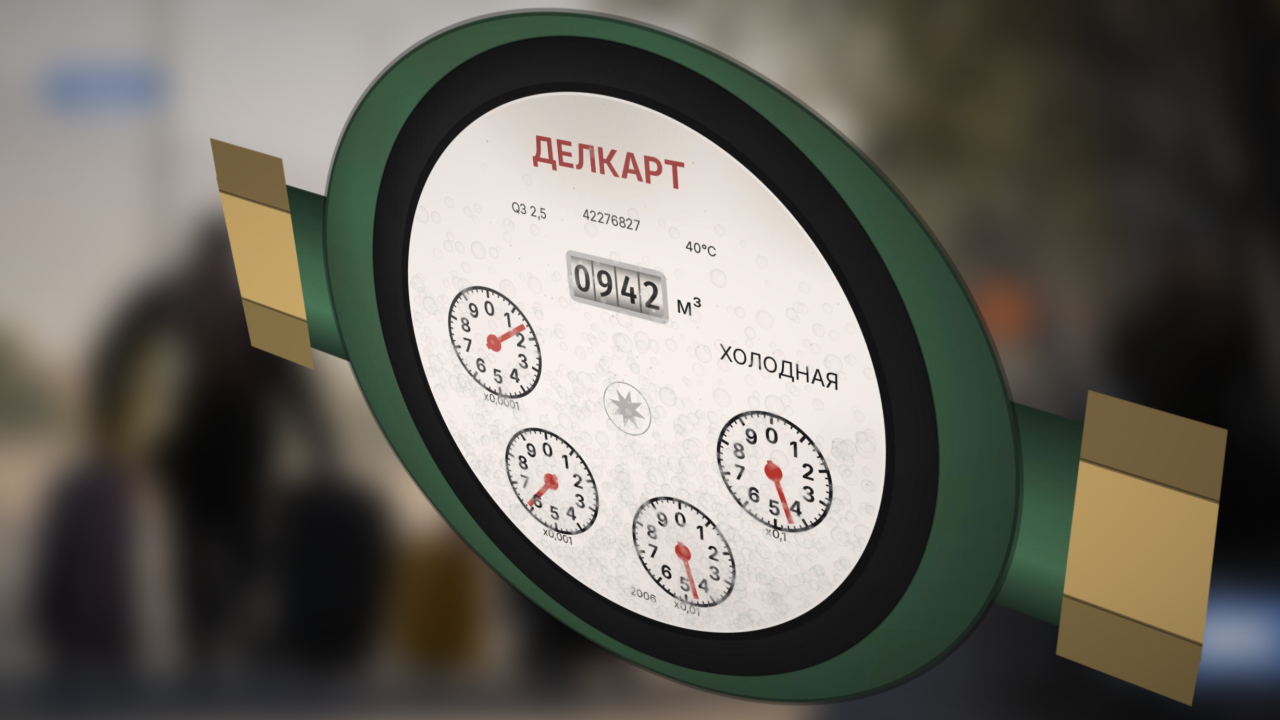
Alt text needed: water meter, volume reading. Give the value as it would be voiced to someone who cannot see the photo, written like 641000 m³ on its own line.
942.4461 m³
